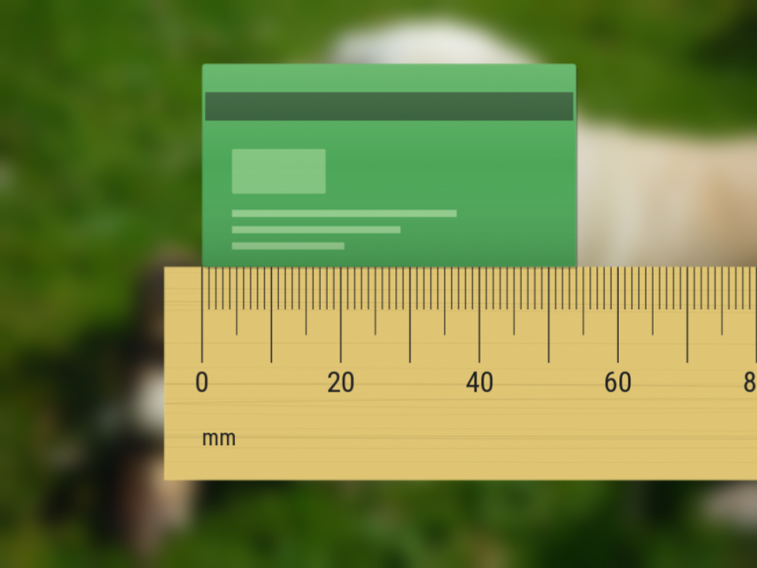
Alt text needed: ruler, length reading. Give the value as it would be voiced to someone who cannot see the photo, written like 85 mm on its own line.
54 mm
